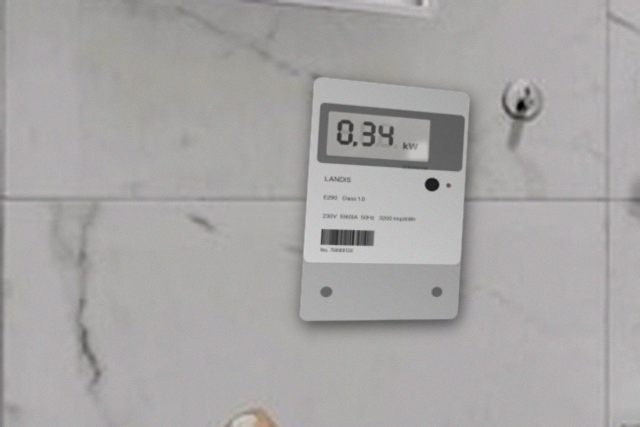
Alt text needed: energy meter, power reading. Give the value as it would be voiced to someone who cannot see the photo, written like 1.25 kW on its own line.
0.34 kW
